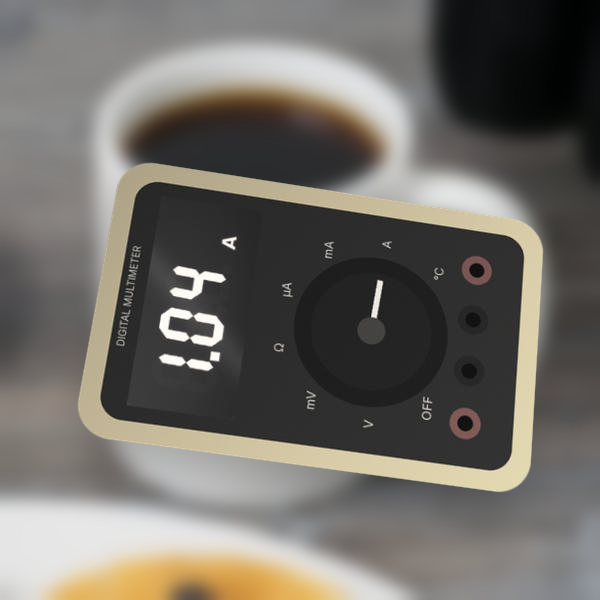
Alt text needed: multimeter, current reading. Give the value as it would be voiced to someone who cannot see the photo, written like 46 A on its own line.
1.04 A
